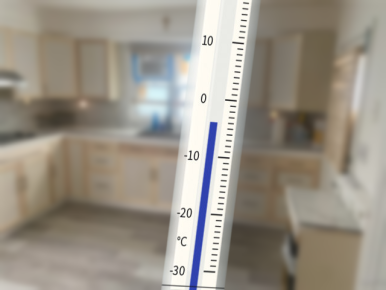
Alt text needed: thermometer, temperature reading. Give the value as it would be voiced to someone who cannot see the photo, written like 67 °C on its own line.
-4 °C
